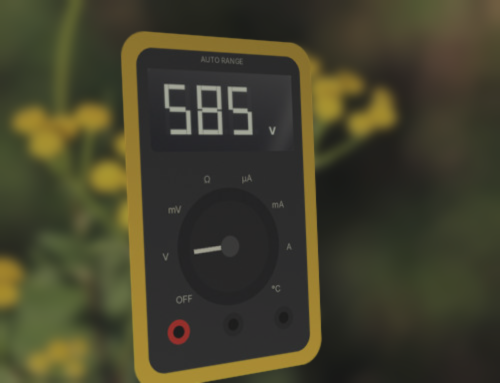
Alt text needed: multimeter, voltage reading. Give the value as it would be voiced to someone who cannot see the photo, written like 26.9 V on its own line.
585 V
